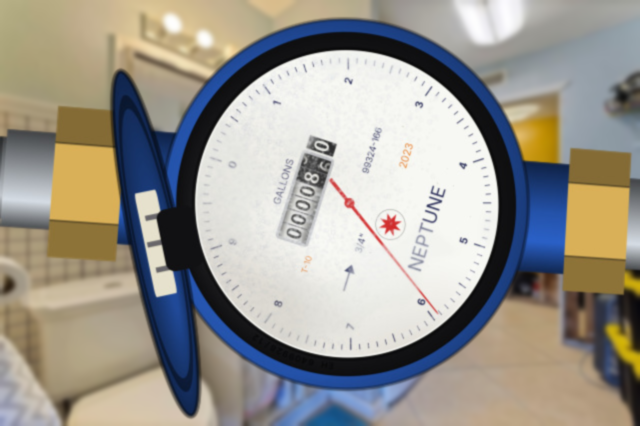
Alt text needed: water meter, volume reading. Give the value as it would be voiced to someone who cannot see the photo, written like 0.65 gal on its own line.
855.9 gal
